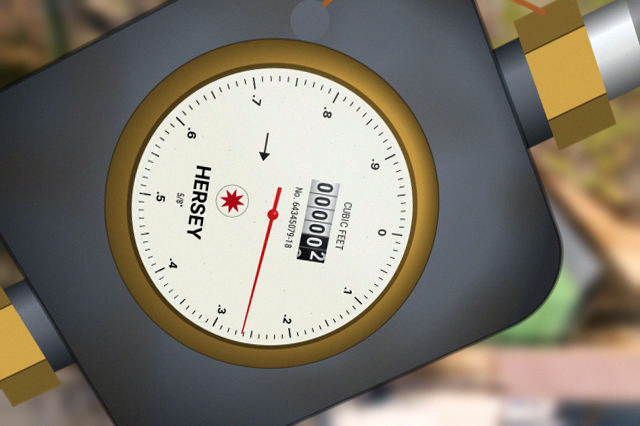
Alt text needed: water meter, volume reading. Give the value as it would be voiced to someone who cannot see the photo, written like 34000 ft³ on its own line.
2.26 ft³
